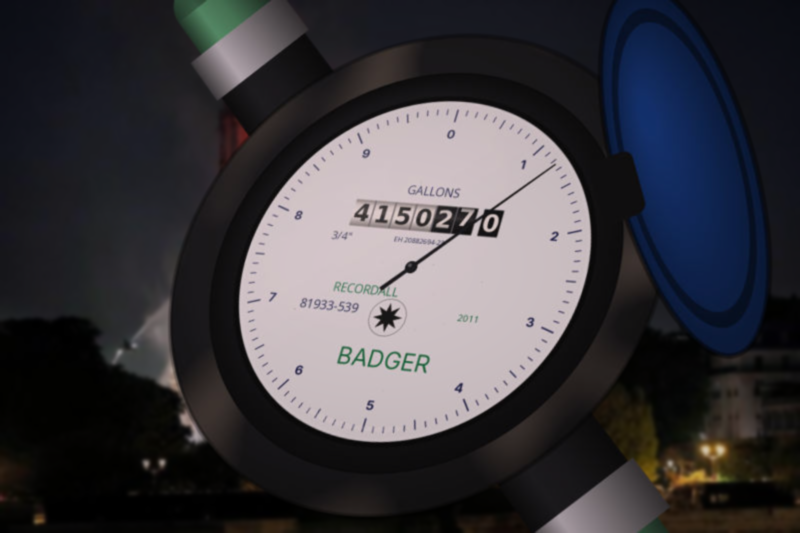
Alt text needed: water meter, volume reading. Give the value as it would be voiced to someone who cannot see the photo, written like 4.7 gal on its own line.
4150271.2 gal
